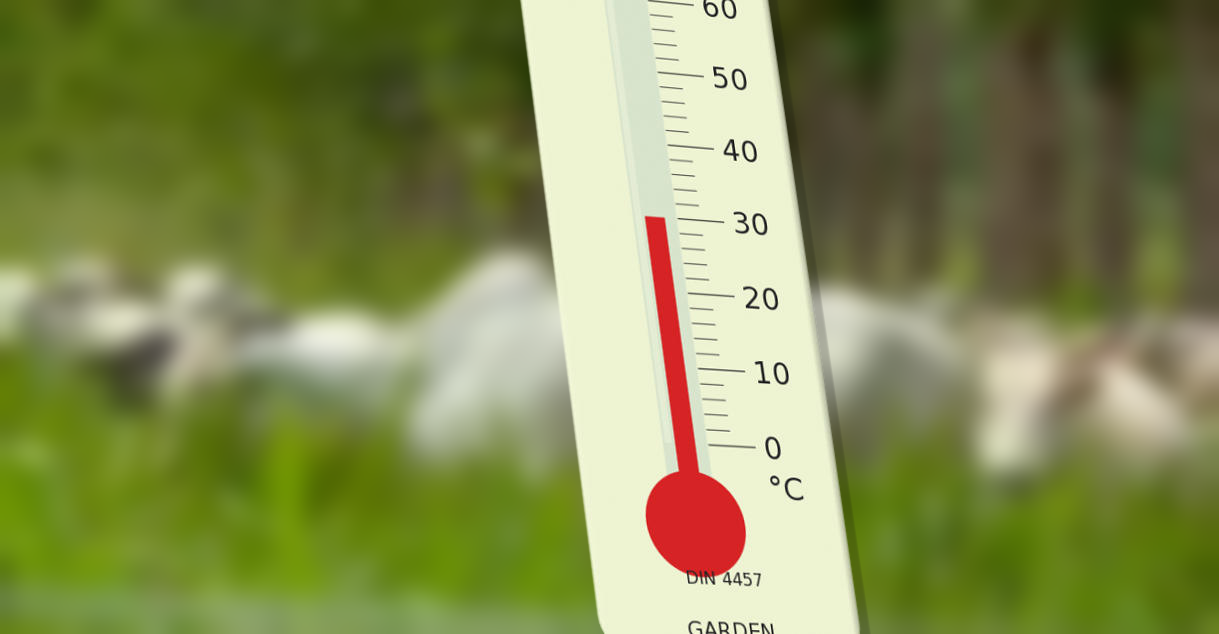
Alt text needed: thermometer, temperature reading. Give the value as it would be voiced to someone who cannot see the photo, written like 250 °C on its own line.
30 °C
